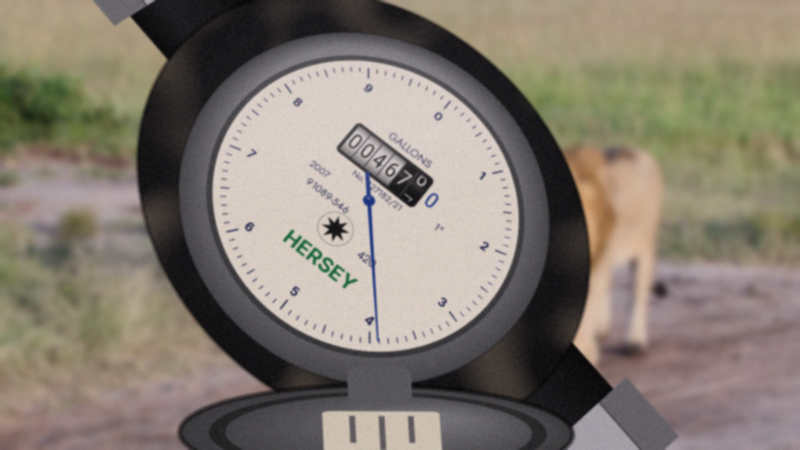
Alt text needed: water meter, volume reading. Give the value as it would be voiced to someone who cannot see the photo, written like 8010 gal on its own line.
46763.9 gal
